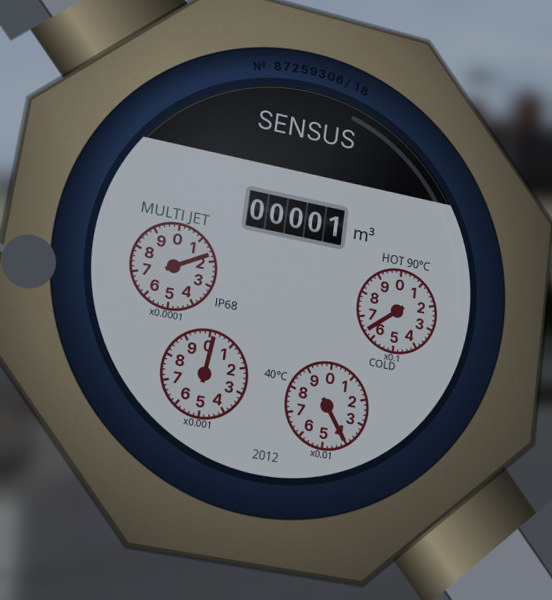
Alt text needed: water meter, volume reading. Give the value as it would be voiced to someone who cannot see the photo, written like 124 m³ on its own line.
1.6401 m³
